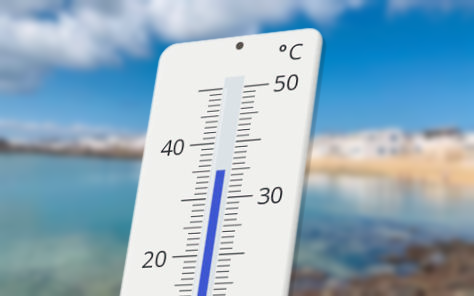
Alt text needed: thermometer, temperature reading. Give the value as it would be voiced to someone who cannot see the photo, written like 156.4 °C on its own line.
35 °C
